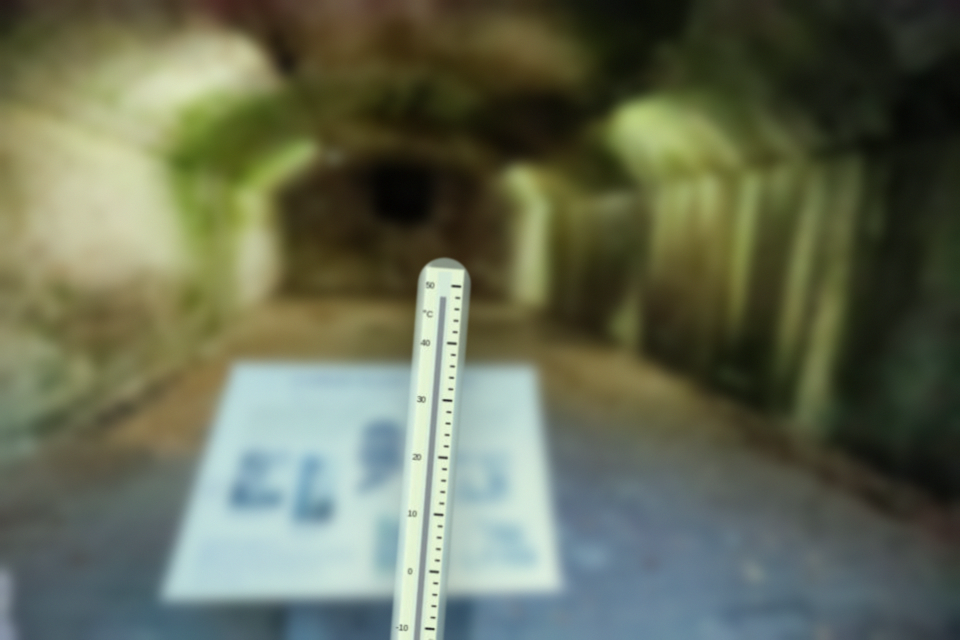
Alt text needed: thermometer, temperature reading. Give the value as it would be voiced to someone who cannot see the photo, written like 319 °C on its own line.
48 °C
